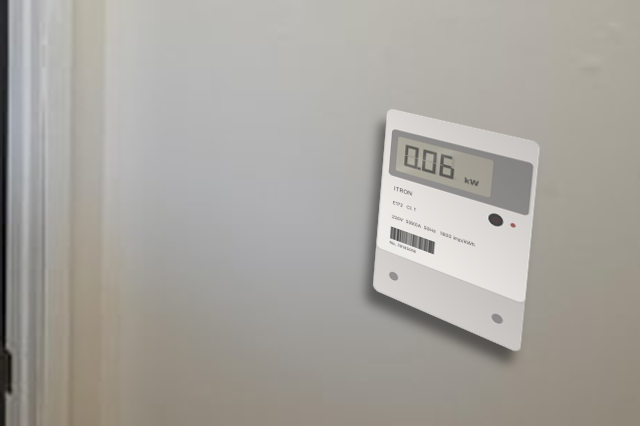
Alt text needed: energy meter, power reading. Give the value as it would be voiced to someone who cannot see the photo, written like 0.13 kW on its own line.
0.06 kW
